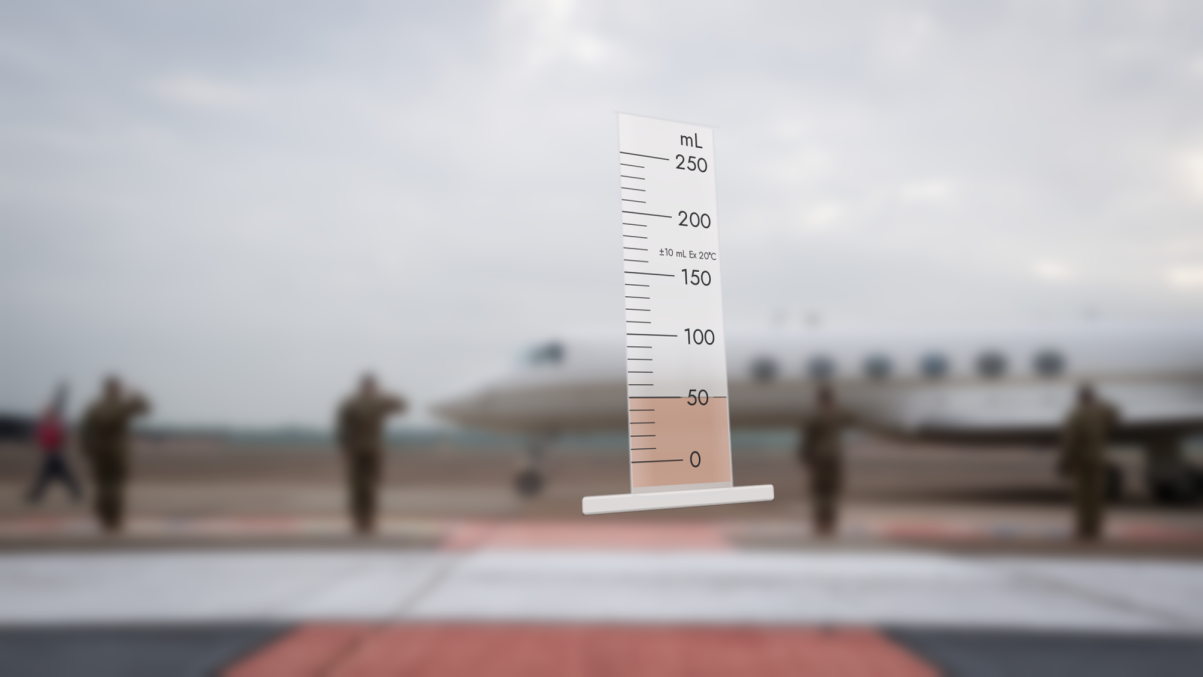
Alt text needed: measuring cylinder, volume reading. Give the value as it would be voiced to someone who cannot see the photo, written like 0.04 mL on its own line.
50 mL
